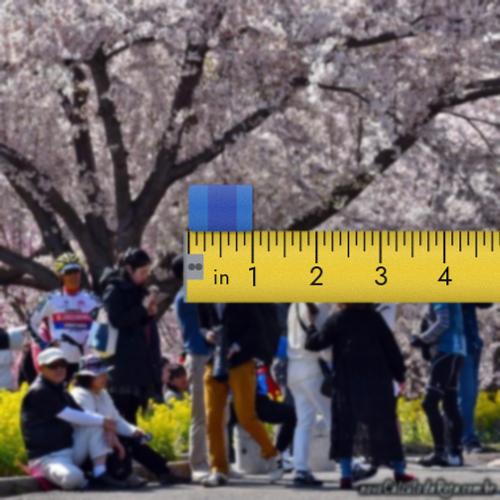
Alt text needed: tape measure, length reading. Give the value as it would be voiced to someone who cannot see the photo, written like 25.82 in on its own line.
1 in
